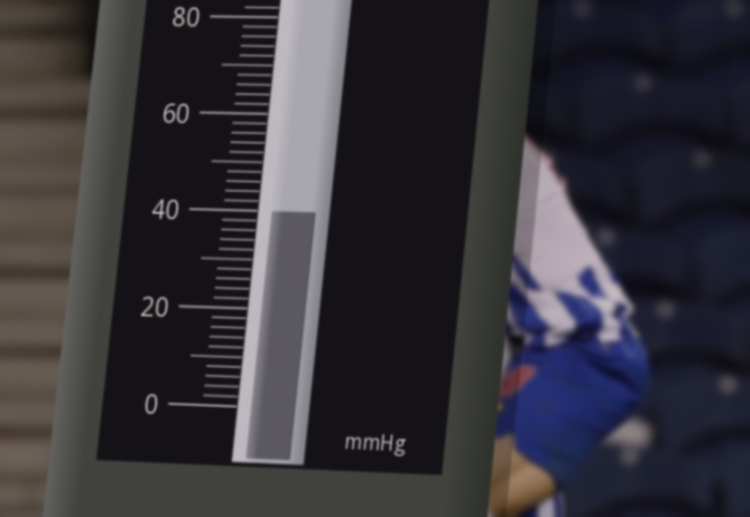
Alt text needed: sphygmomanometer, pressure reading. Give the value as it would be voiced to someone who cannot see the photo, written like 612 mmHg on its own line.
40 mmHg
